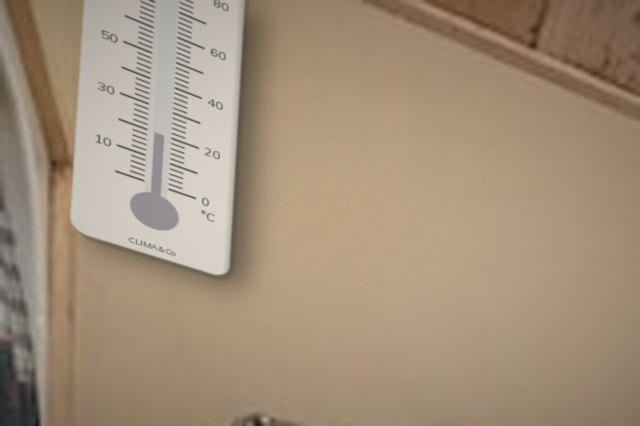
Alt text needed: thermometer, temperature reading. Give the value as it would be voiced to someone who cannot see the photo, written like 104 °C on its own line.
20 °C
